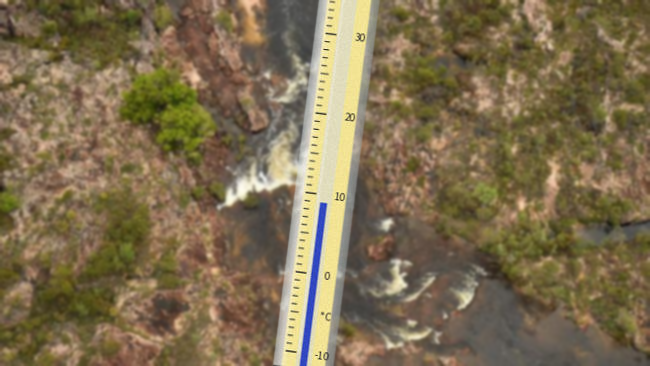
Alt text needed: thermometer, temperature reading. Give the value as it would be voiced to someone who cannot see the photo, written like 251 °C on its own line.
9 °C
